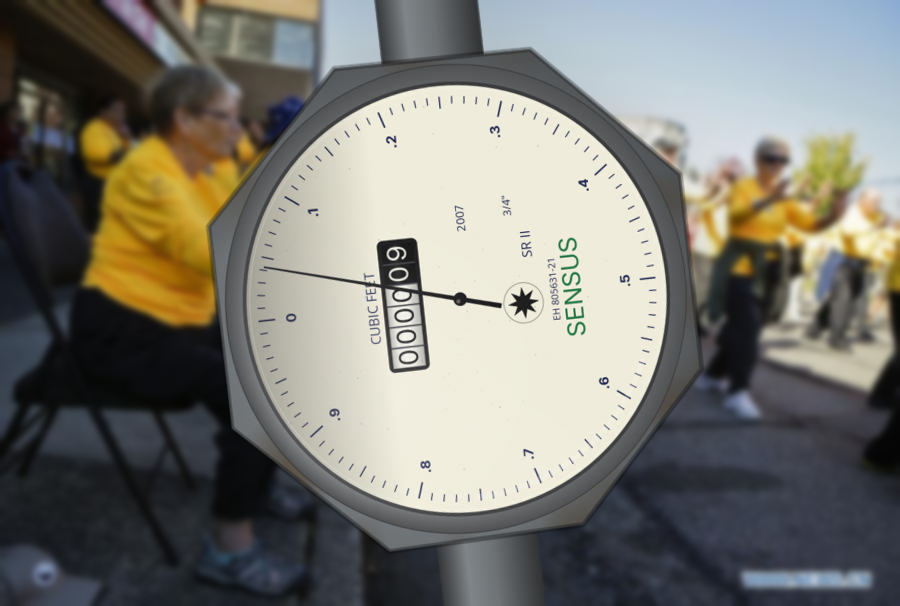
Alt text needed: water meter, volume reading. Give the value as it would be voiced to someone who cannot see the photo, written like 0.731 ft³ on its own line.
9.04 ft³
